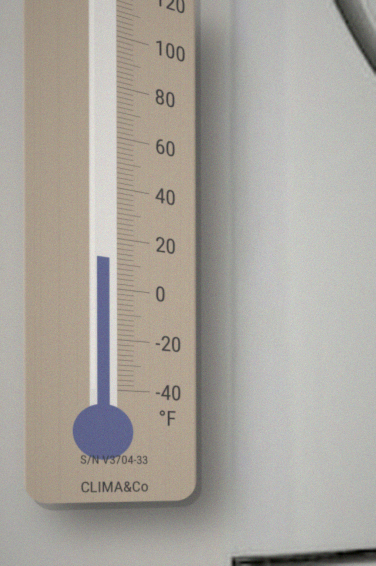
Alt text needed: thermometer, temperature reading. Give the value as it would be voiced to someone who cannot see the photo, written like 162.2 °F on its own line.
12 °F
